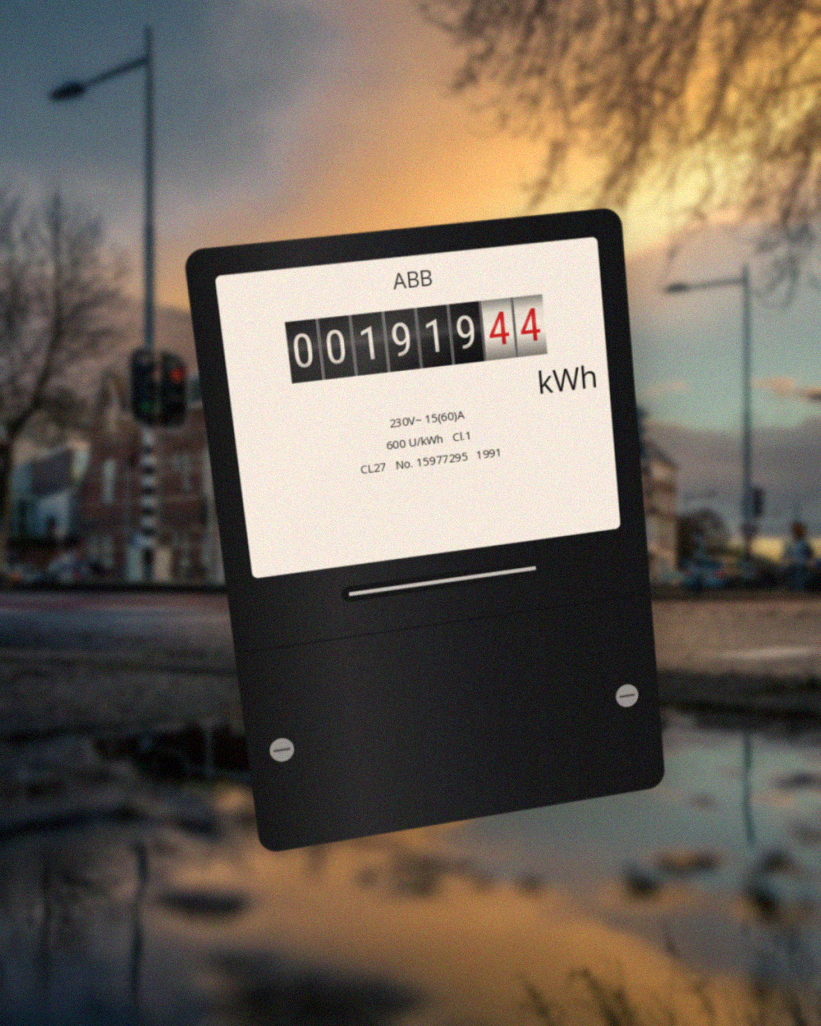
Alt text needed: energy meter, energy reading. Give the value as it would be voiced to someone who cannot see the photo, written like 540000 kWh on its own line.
1919.44 kWh
